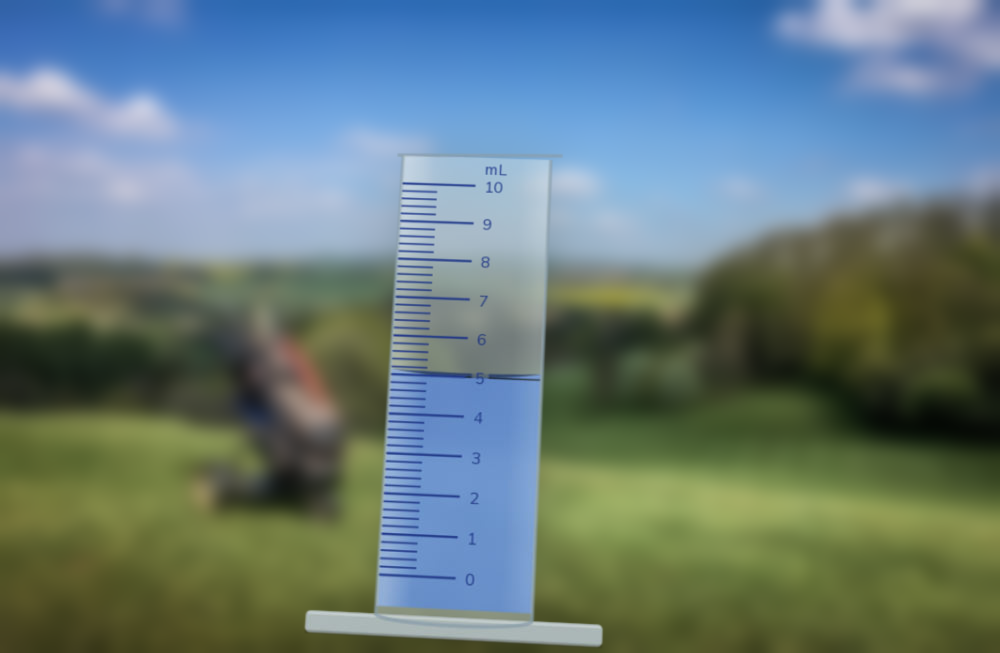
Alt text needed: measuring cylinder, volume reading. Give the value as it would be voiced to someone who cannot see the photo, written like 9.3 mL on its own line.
5 mL
